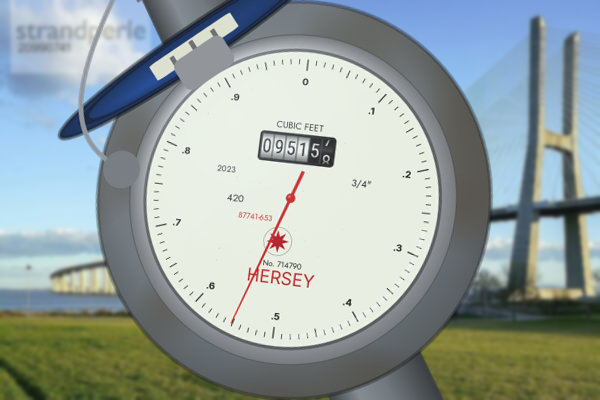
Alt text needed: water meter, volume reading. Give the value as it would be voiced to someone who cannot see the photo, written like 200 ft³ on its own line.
95157.55 ft³
